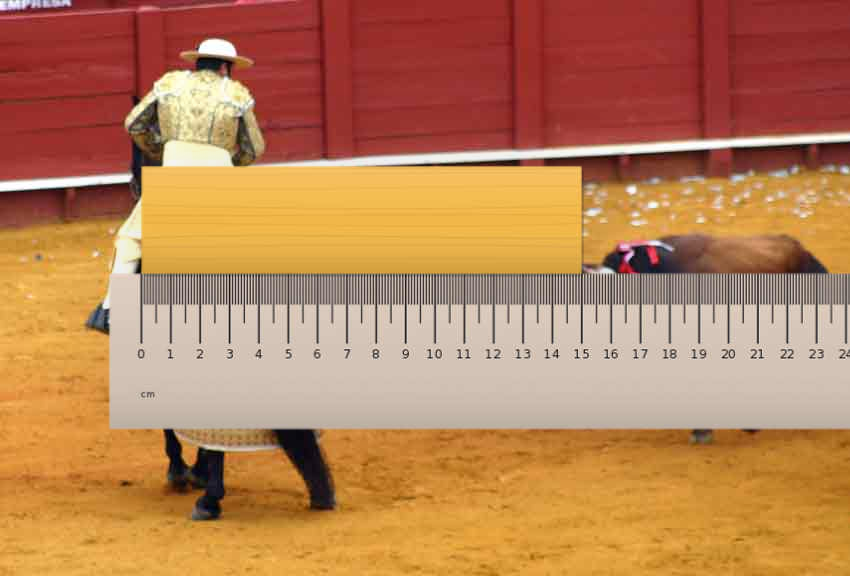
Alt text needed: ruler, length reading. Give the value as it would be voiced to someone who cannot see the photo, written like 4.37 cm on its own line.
15 cm
